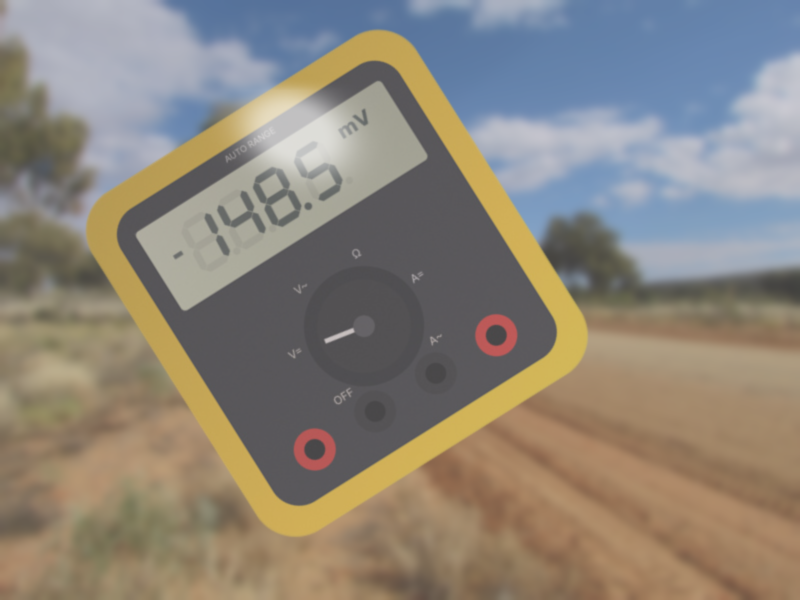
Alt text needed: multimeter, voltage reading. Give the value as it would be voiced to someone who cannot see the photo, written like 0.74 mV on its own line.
-148.5 mV
